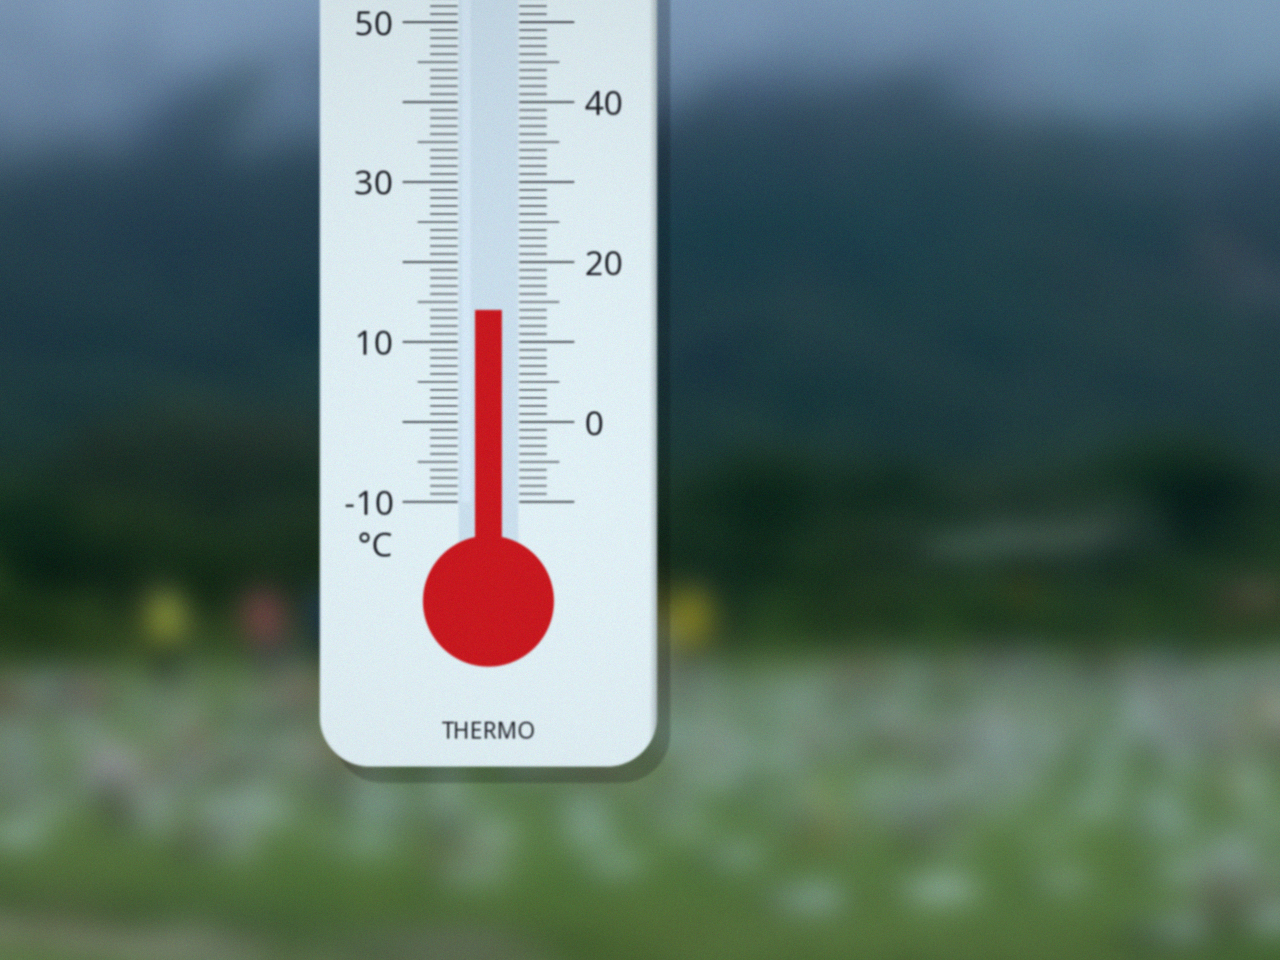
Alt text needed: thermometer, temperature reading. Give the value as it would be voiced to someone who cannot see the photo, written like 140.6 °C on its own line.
14 °C
